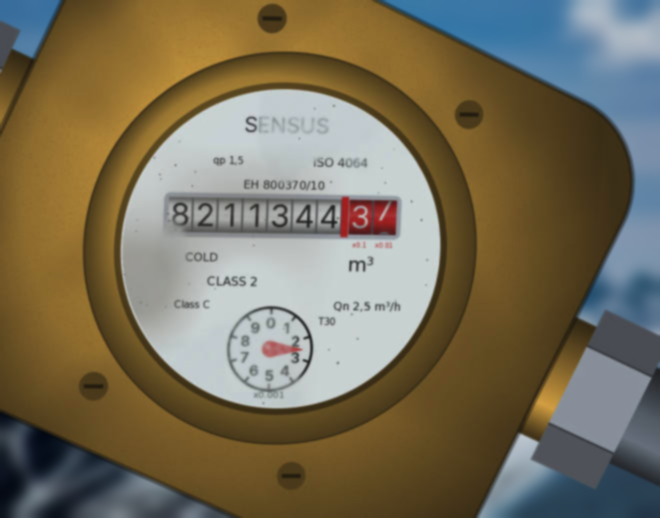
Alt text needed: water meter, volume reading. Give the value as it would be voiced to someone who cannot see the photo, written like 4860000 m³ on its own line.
8211344.372 m³
